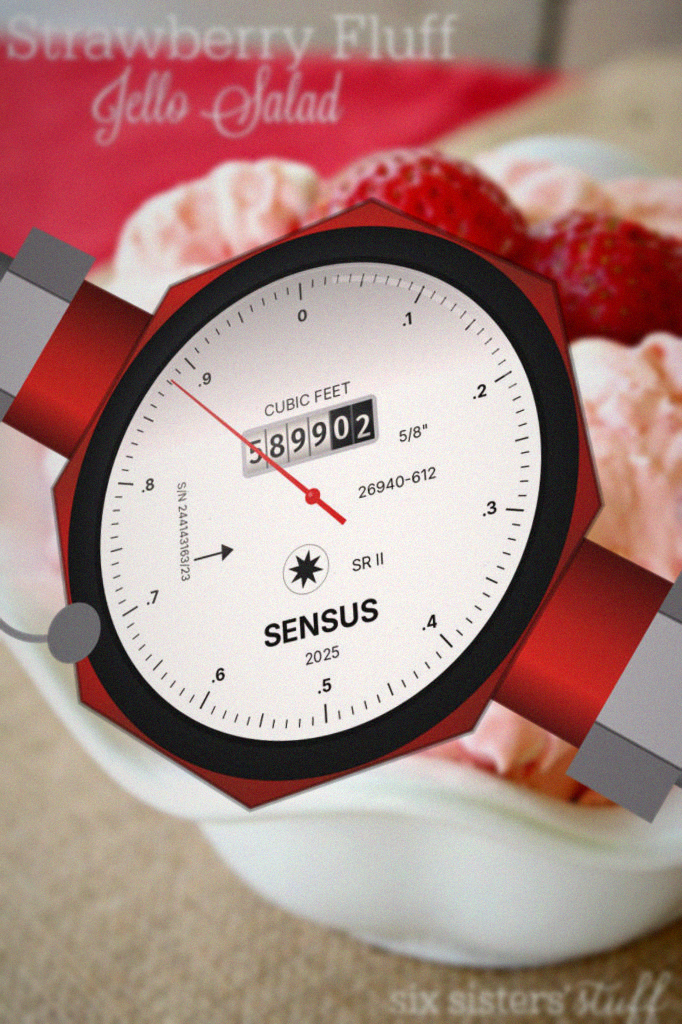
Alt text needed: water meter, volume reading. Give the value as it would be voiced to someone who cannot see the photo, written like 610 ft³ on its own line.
589901.88 ft³
